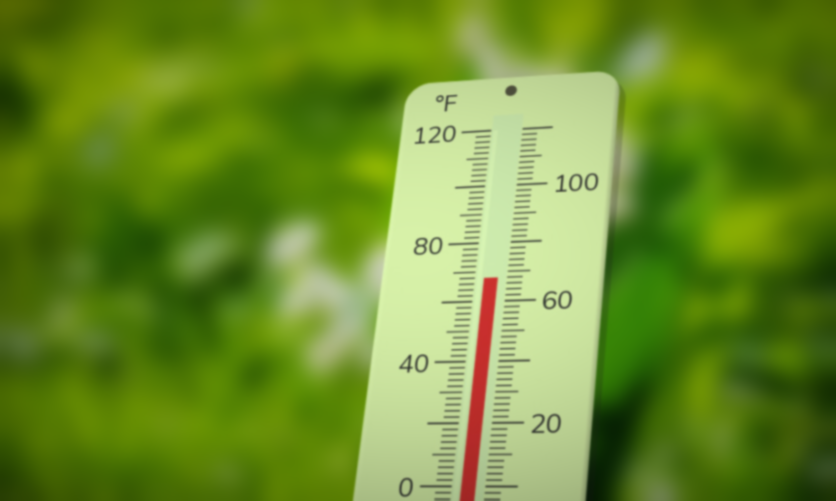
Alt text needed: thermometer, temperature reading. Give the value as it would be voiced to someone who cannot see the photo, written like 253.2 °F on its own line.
68 °F
